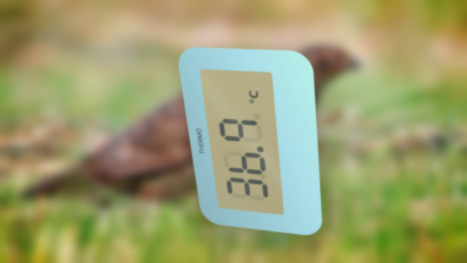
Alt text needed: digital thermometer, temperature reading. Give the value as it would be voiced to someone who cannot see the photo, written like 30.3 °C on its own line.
36.9 °C
